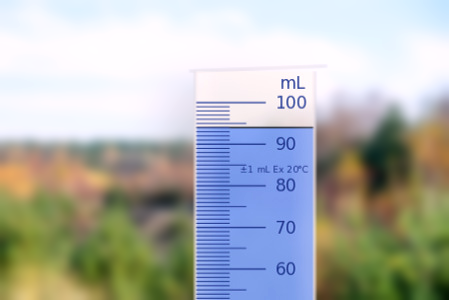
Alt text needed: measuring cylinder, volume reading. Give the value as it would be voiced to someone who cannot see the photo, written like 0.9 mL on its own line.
94 mL
